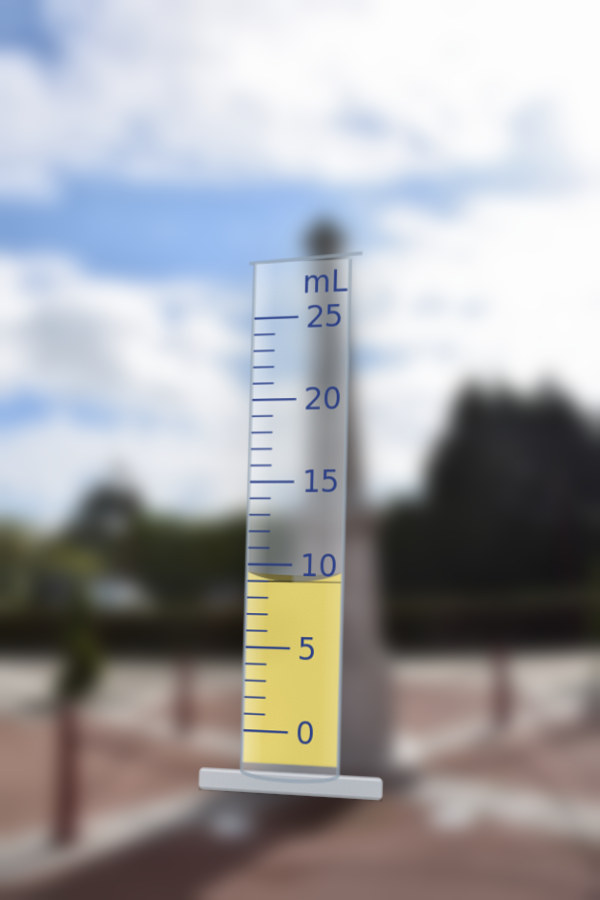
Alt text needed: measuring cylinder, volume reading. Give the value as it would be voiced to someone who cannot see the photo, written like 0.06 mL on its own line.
9 mL
